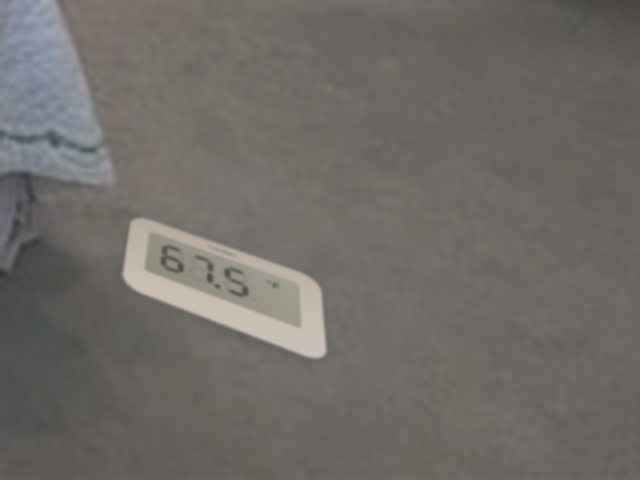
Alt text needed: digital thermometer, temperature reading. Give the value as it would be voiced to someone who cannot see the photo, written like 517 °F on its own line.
67.5 °F
